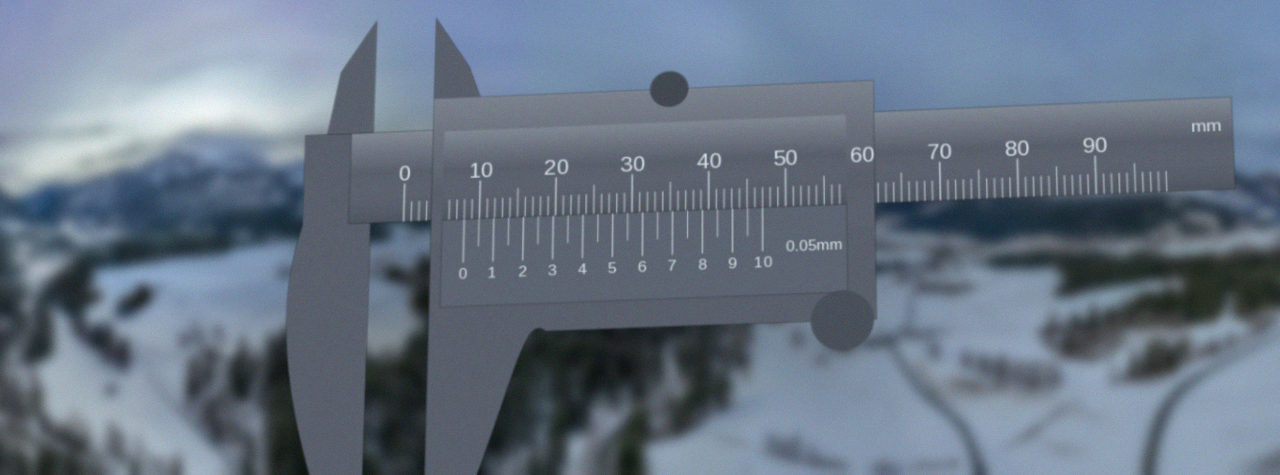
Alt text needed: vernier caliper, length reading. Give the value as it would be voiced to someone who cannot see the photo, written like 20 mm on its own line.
8.0 mm
